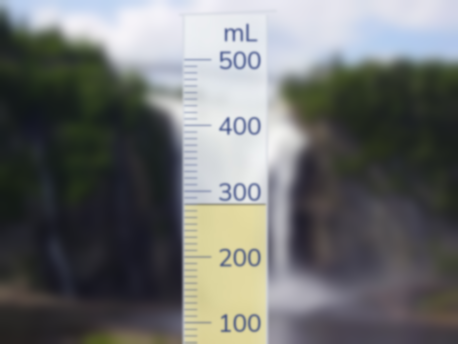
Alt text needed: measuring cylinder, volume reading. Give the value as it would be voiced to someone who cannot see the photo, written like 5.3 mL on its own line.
280 mL
